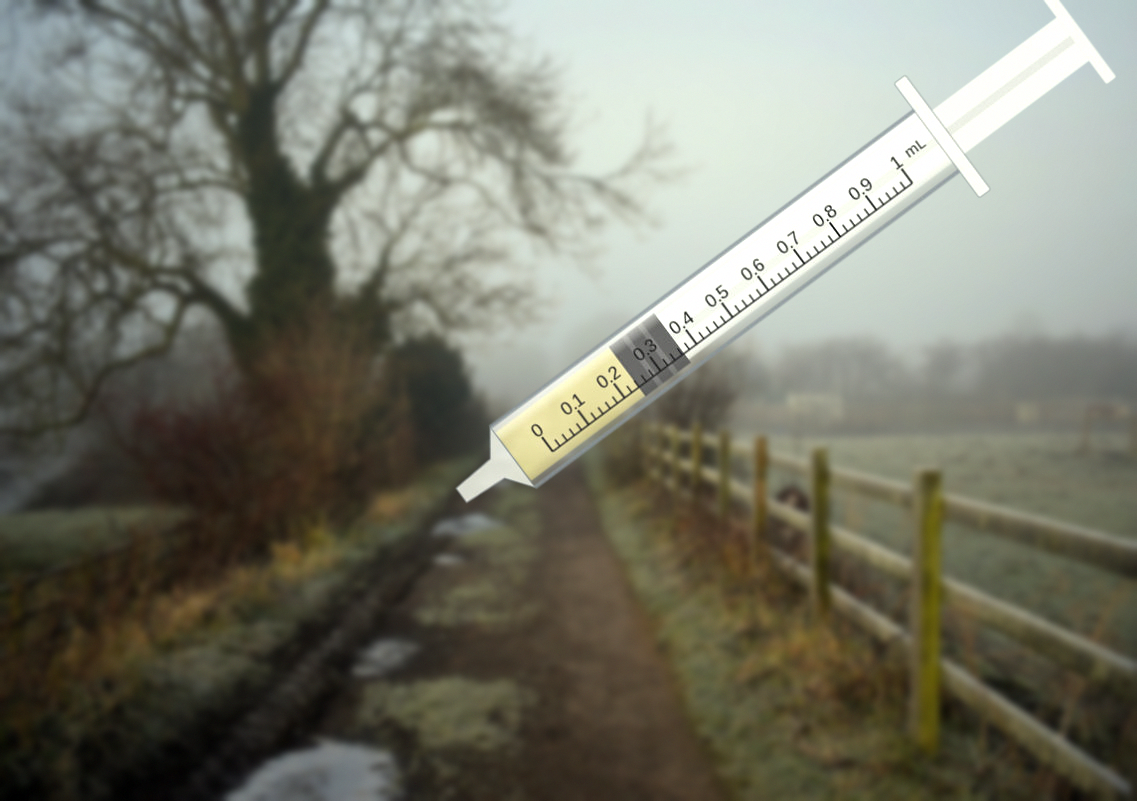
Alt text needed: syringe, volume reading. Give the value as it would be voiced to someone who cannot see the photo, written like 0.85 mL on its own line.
0.24 mL
